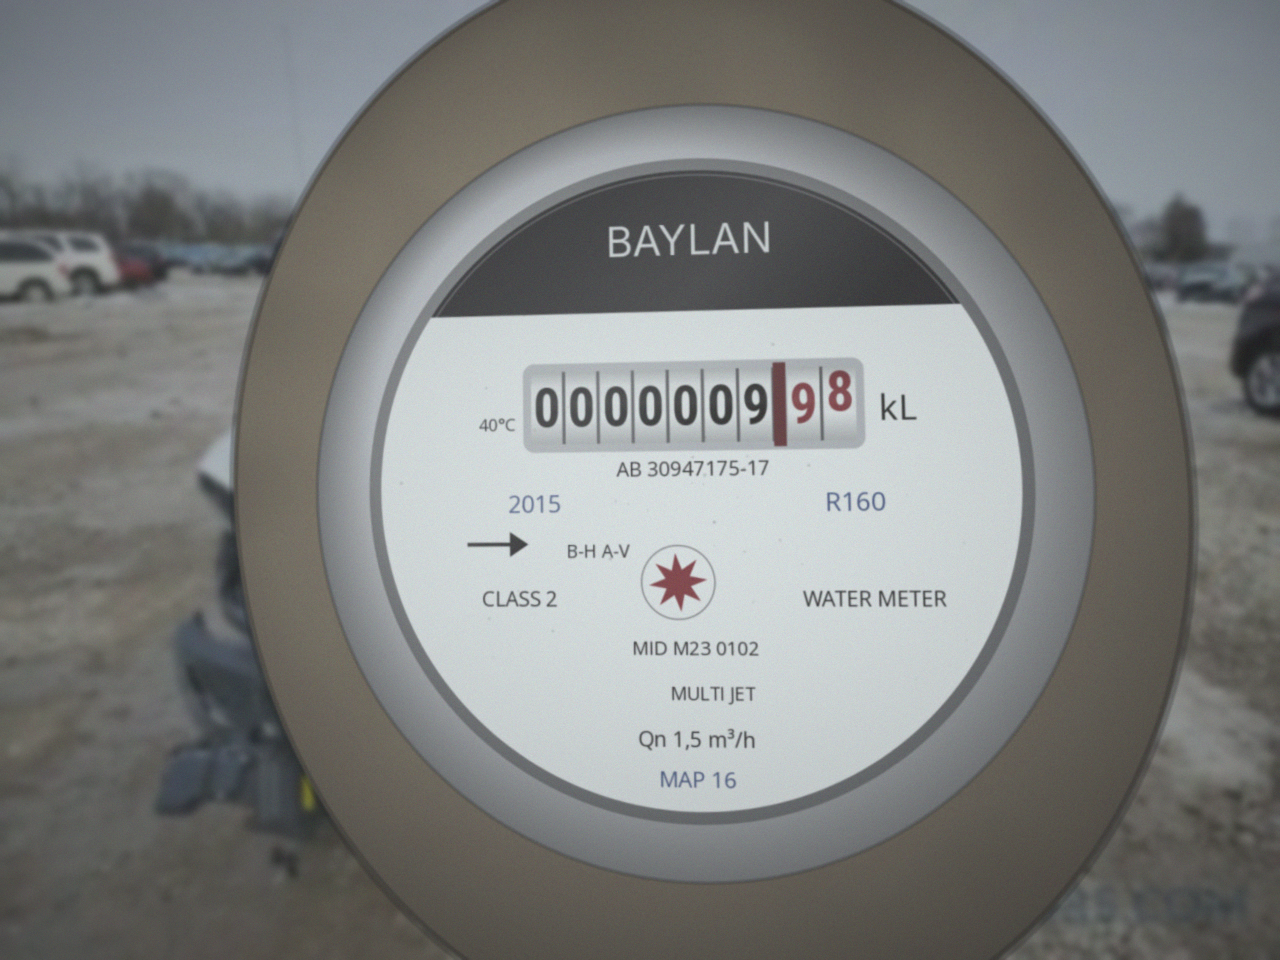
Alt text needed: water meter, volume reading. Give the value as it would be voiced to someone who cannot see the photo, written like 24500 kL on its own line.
9.98 kL
